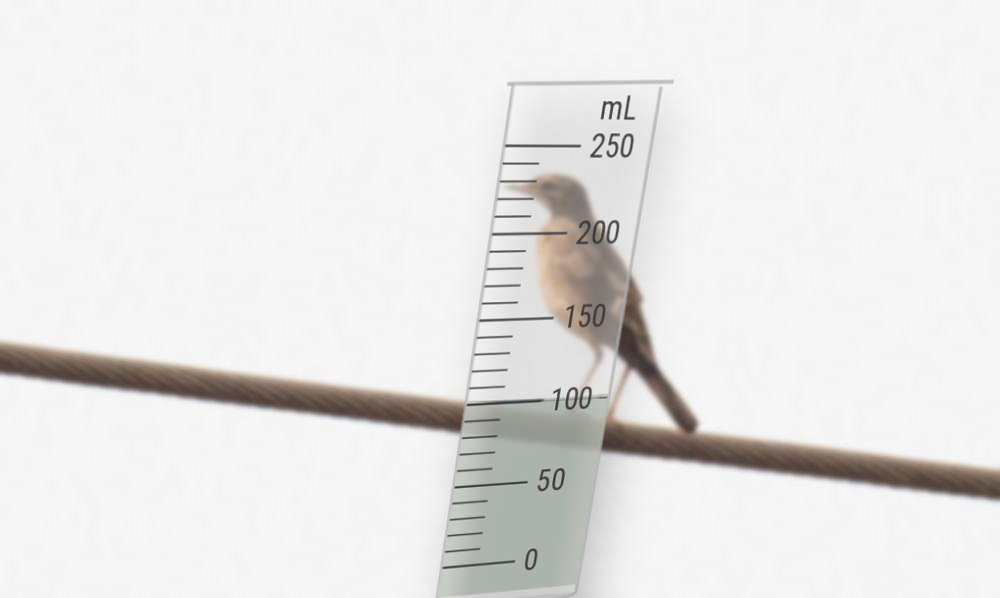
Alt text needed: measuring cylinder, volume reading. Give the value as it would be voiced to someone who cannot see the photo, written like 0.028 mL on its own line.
100 mL
